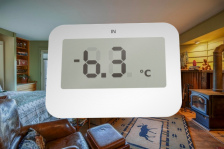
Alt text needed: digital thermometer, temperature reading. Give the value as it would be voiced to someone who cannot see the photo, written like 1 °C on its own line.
-6.3 °C
